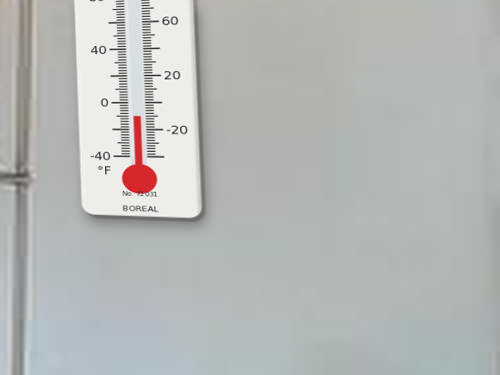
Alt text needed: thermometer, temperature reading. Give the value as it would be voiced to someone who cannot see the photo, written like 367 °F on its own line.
-10 °F
